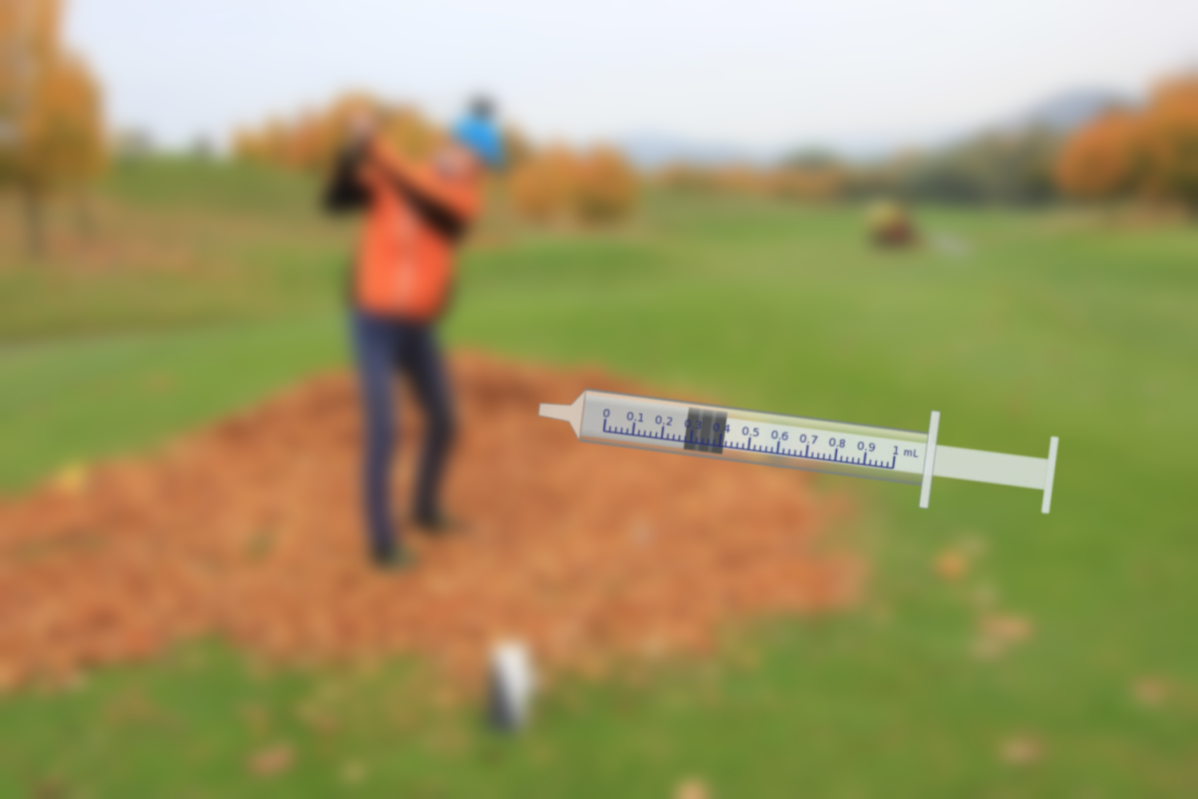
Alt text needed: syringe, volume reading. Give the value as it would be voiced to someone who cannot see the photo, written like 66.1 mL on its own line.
0.28 mL
